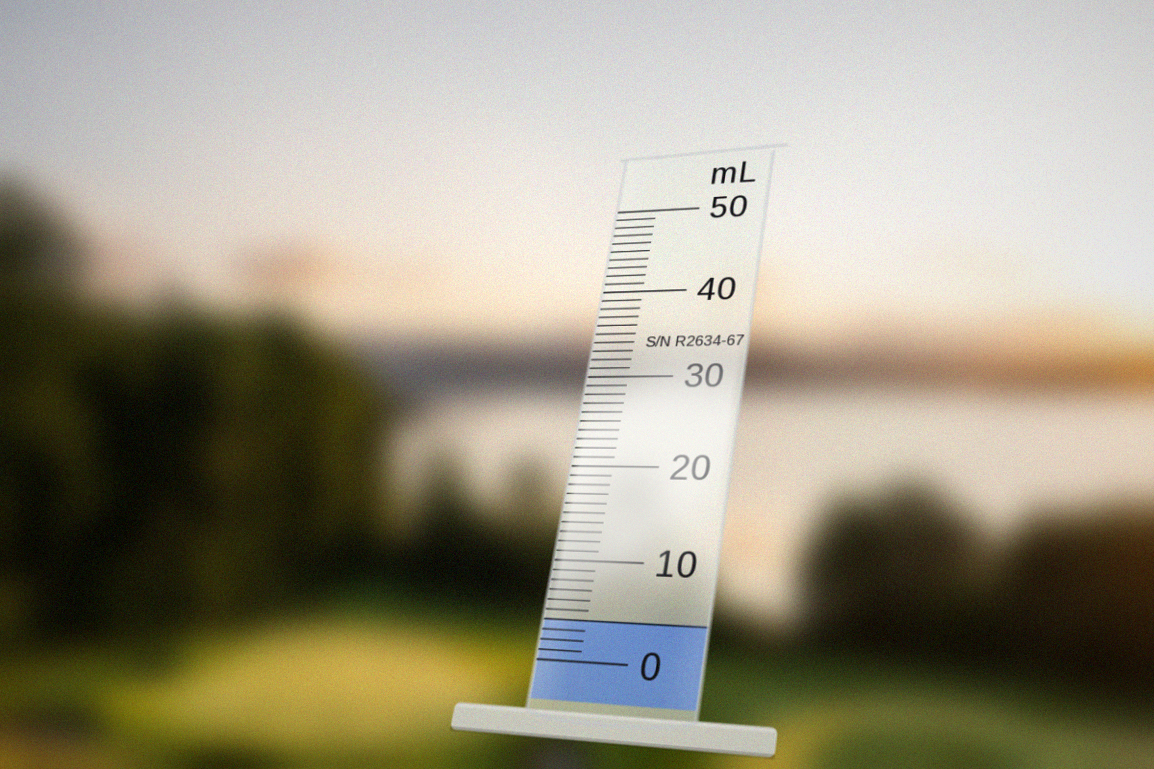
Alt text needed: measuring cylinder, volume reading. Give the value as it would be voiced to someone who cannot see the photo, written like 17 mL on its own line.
4 mL
